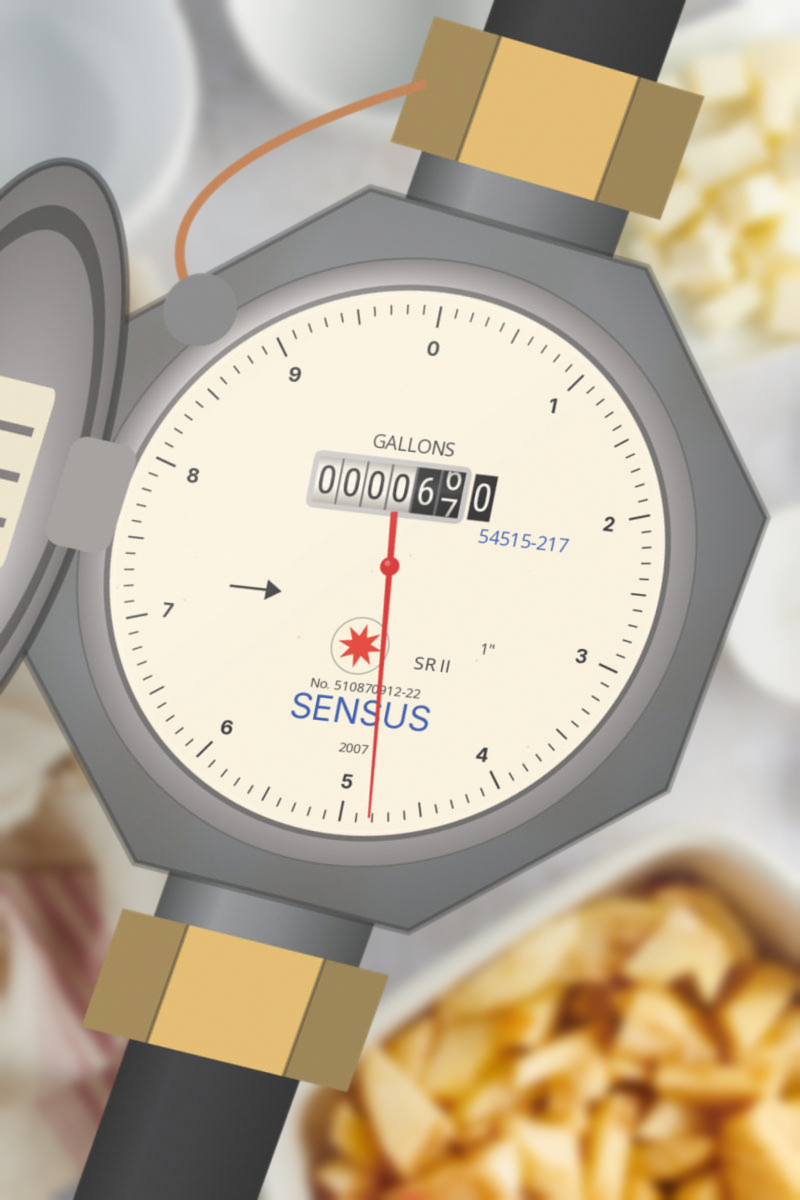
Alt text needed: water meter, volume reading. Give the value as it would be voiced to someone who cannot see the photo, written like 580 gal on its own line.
664.8 gal
